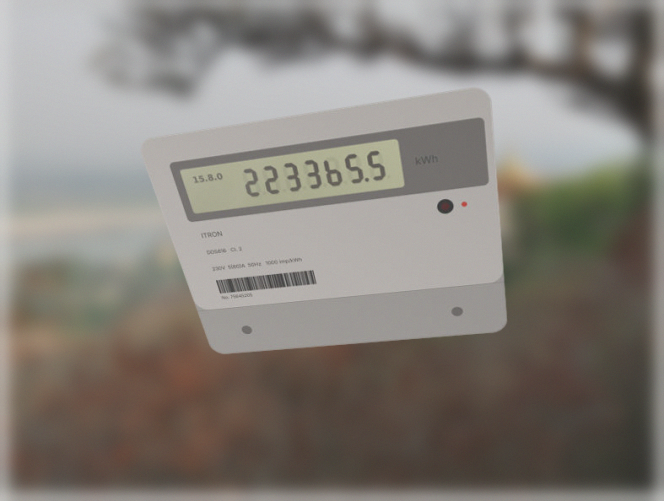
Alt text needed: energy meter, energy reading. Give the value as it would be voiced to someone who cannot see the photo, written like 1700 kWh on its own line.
223365.5 kWh
